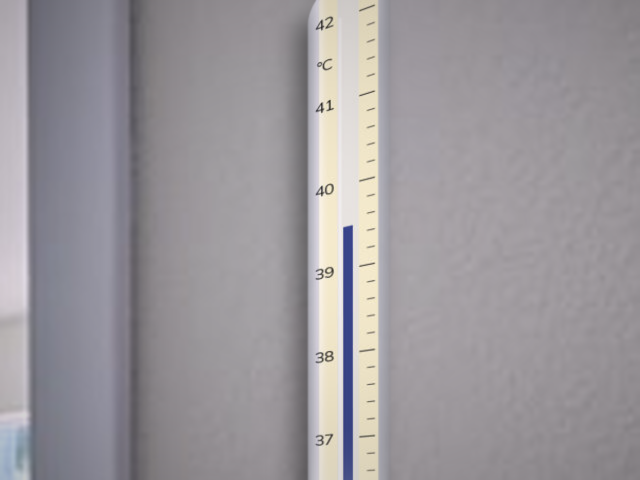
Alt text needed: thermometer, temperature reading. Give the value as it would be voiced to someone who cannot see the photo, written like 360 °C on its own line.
39.5 °C
